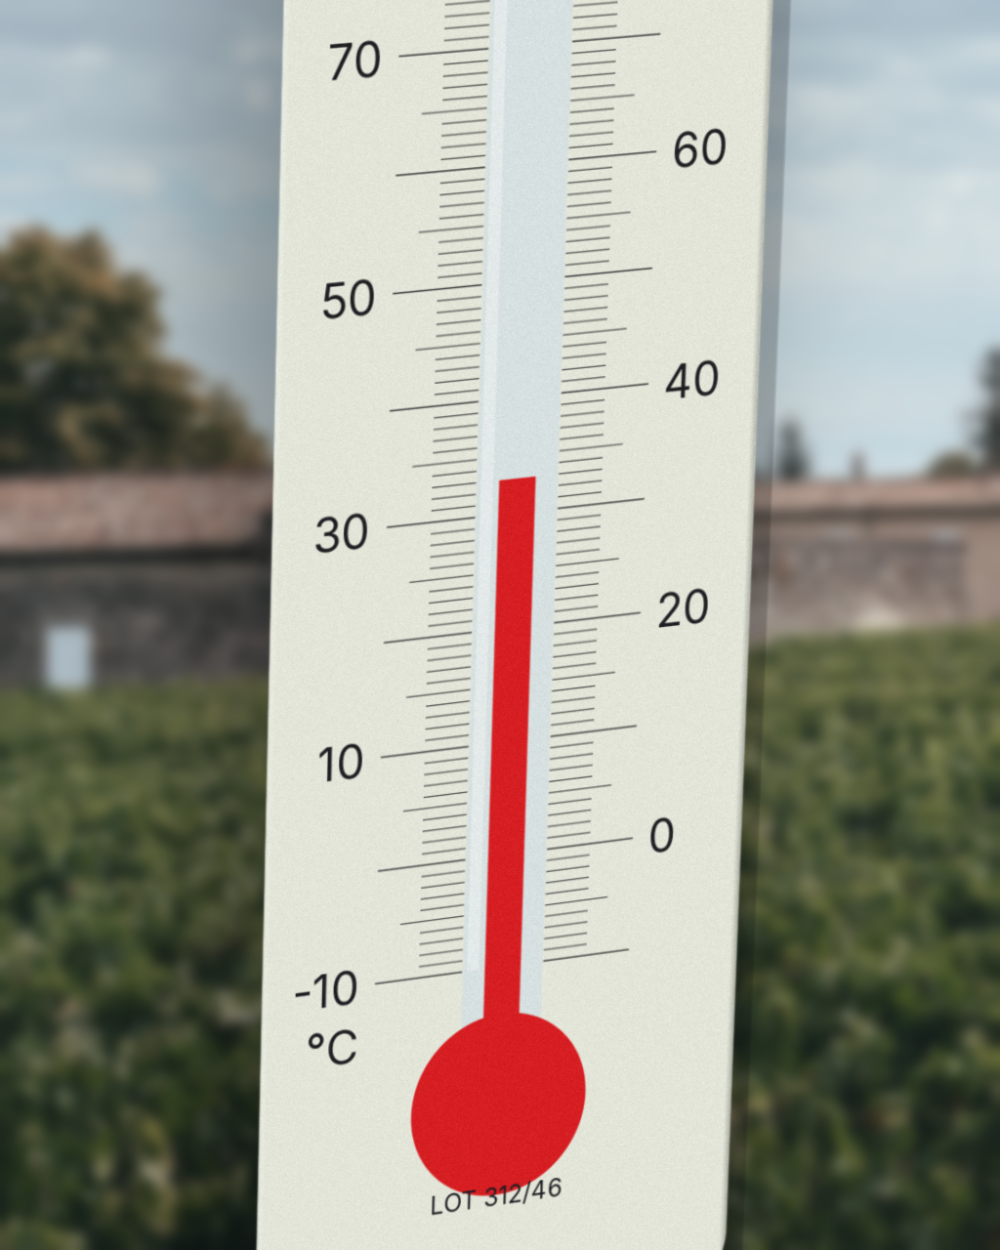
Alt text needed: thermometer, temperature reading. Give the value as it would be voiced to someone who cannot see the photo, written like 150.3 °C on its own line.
33 °C
